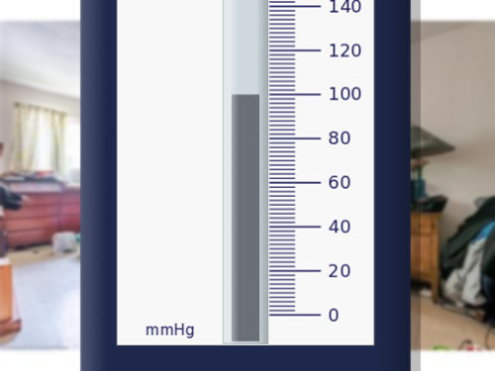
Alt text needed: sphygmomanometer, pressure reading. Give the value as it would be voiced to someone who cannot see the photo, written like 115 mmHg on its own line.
100 mmHg
